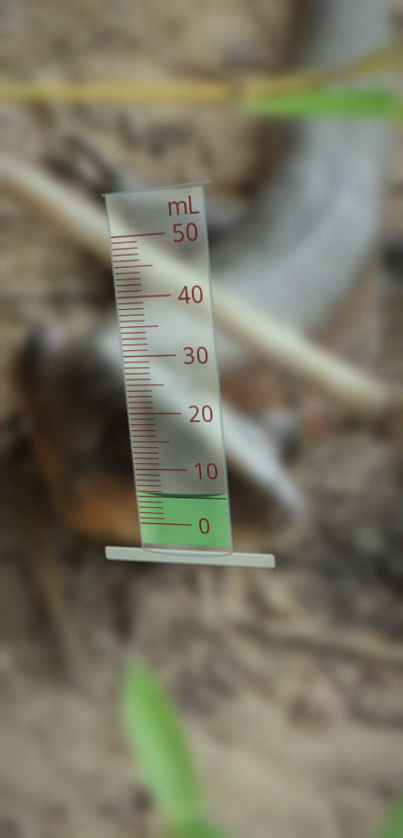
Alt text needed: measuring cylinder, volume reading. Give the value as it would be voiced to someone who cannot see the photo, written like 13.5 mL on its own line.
5 mL
